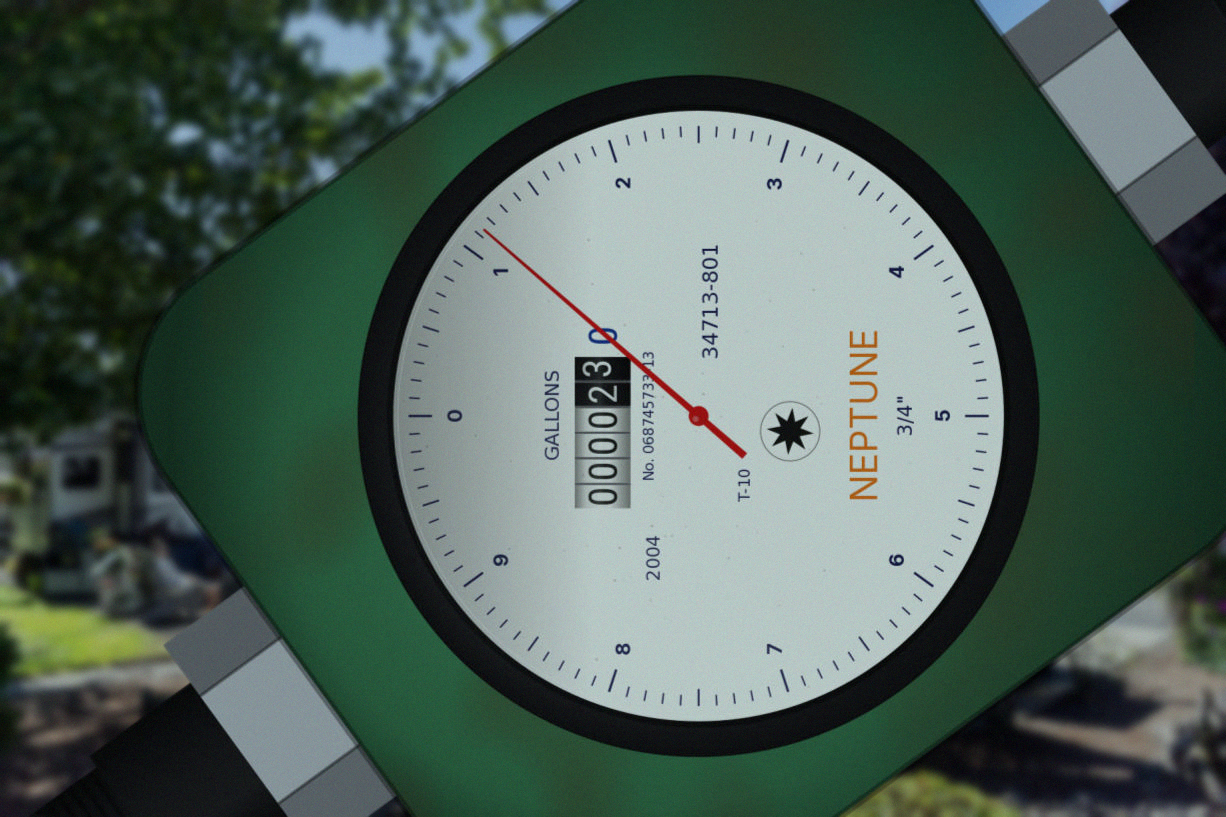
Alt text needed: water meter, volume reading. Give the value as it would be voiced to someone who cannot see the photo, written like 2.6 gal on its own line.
231.1 gal
